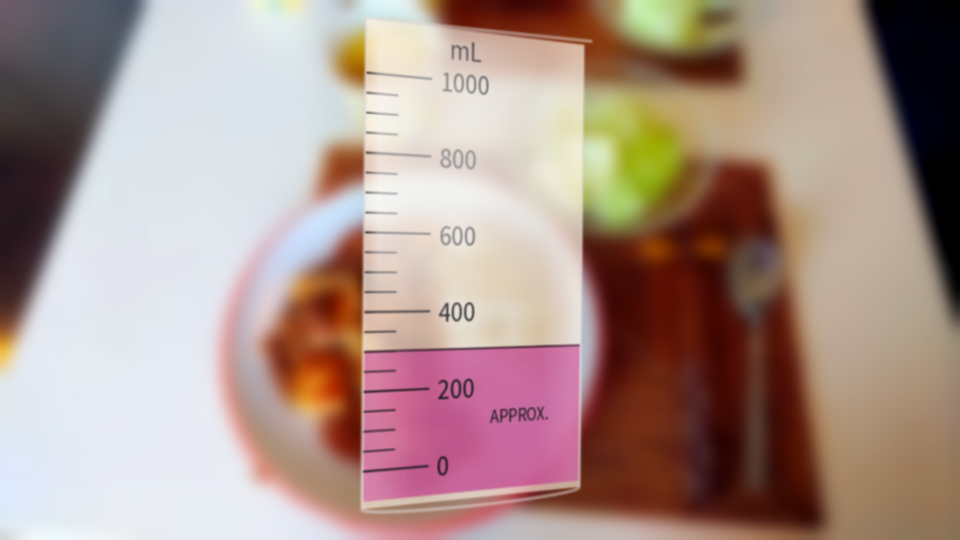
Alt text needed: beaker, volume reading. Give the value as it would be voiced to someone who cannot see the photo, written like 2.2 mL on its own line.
300 mL
